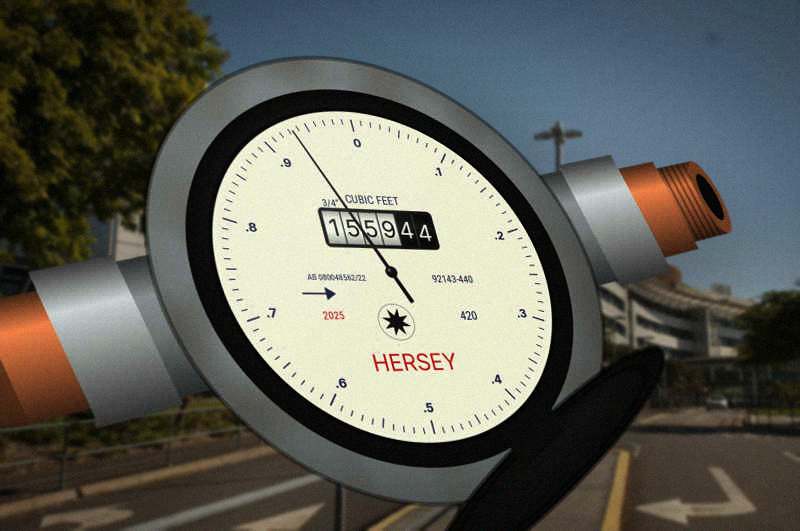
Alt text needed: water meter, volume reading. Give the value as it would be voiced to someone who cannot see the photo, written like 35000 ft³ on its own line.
155943.93 ft³
